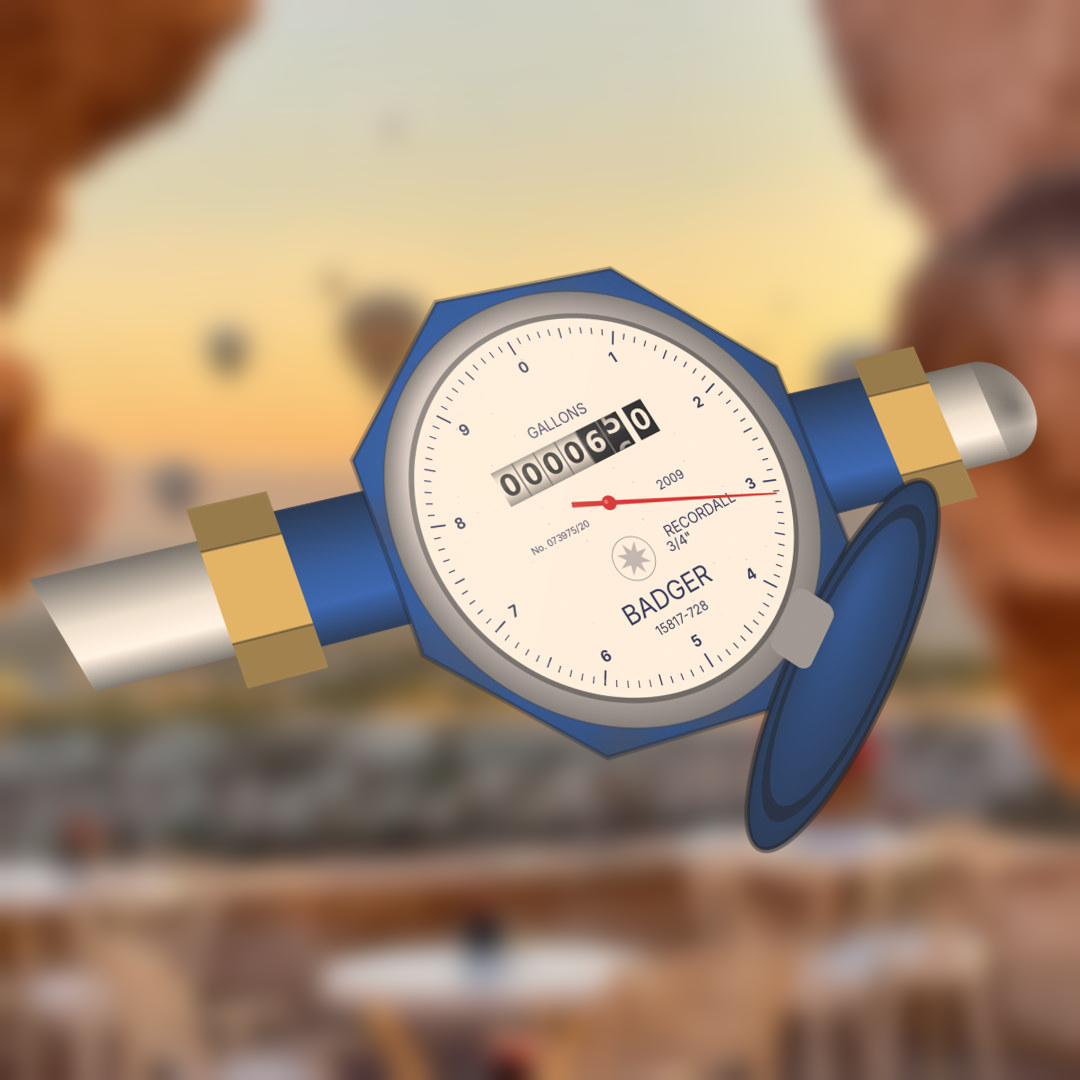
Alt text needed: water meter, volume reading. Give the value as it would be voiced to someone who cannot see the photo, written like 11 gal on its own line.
653.1 gal
